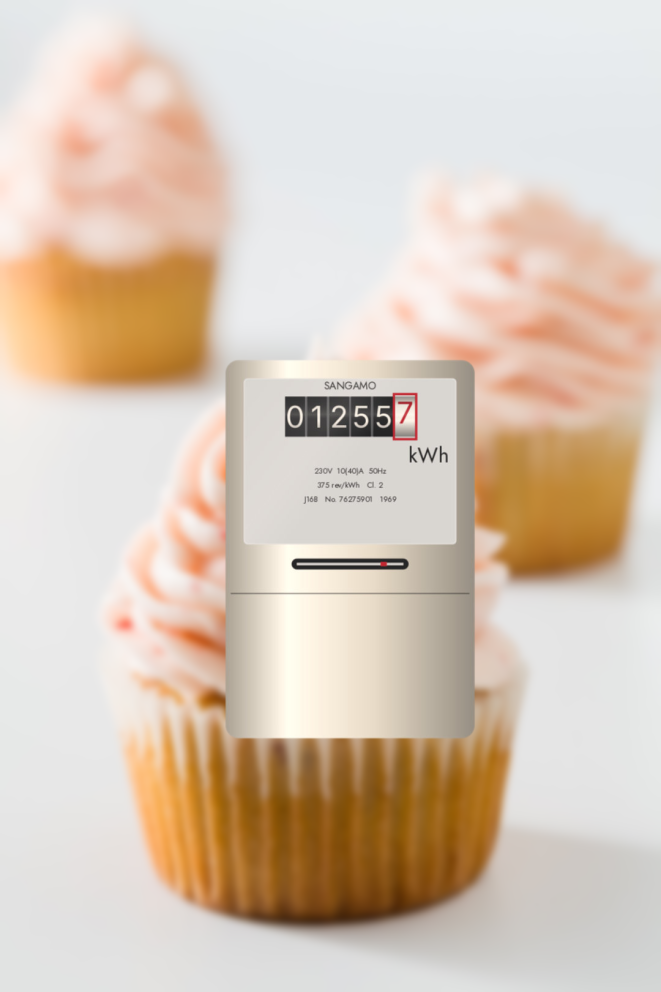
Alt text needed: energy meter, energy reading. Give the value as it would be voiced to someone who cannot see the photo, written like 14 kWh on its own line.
1255.7 kWh
